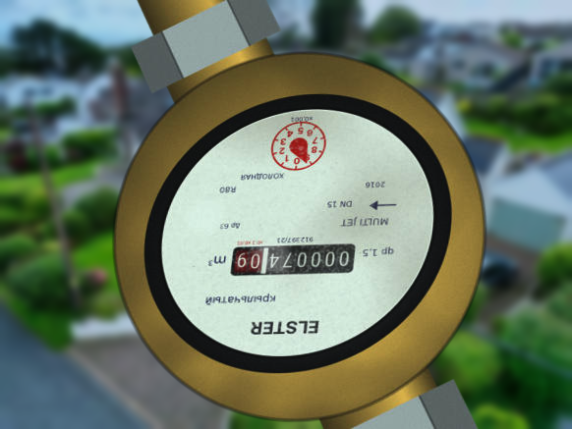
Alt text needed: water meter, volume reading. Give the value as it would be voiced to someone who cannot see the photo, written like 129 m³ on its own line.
74.089 m³
